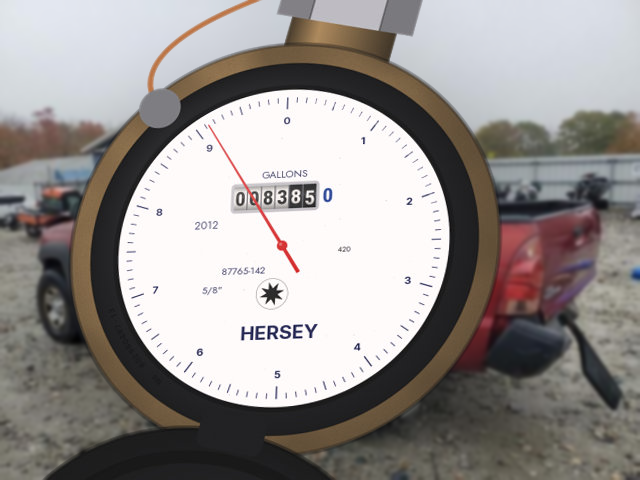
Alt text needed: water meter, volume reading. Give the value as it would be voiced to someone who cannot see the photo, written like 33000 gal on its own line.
83849.1 gal
